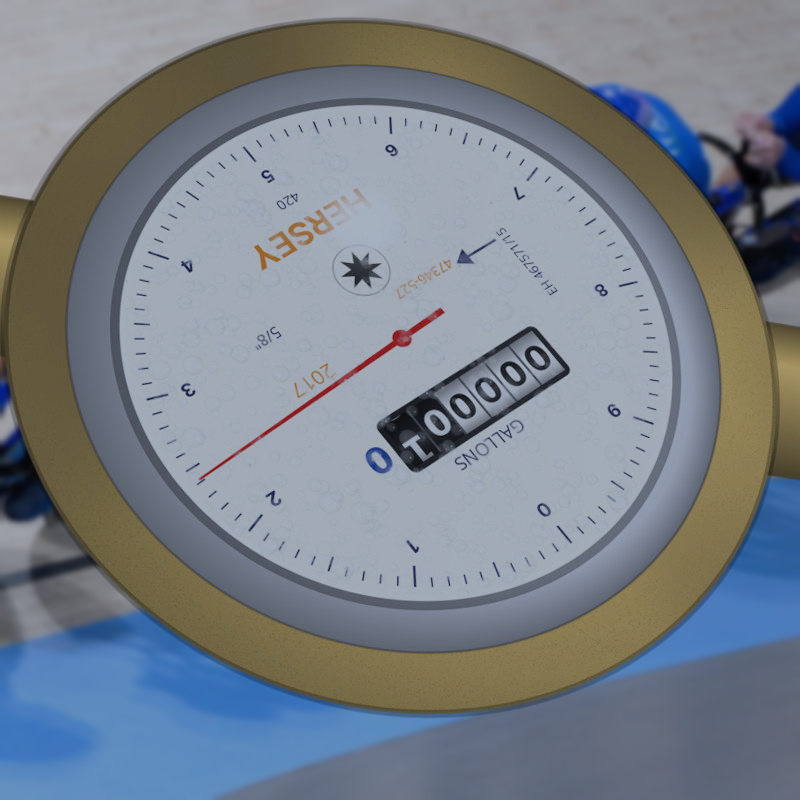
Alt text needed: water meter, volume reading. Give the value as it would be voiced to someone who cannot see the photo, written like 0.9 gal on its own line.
12.4 gal
